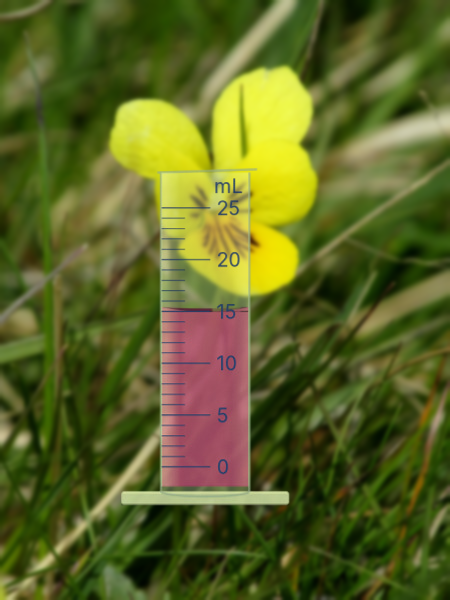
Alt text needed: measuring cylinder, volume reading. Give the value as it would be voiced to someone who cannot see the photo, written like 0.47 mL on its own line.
15 mL
